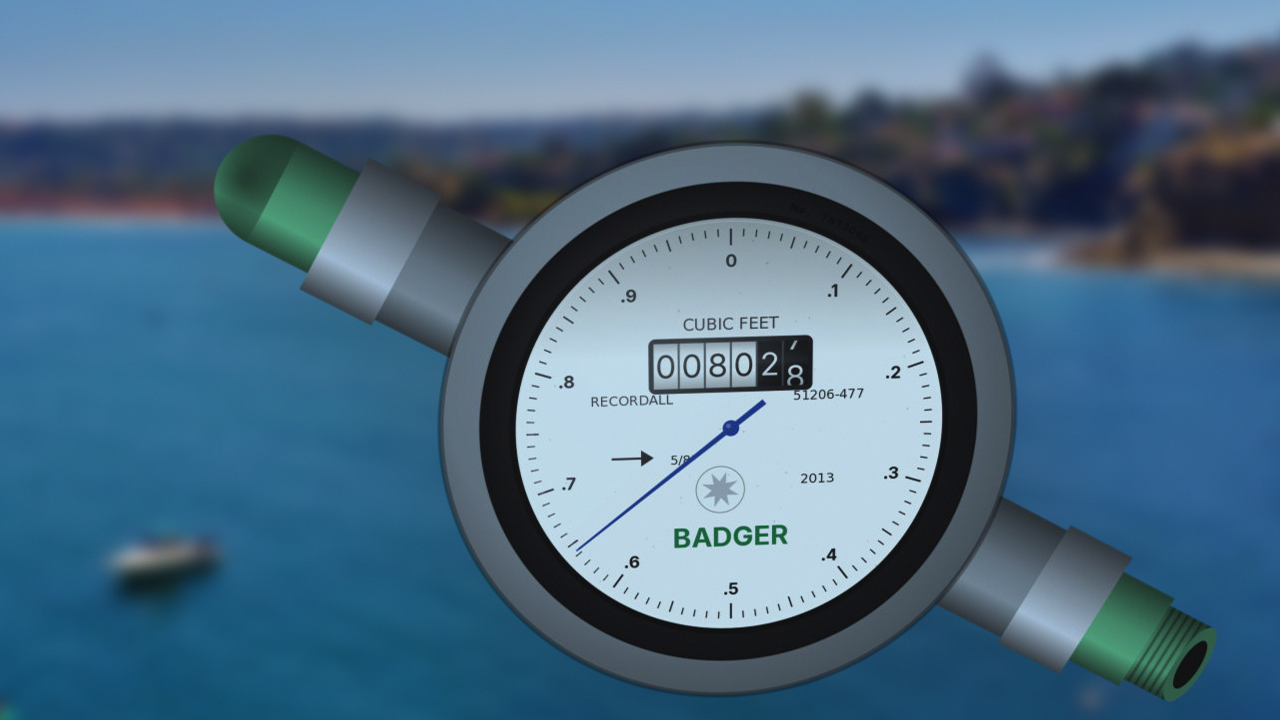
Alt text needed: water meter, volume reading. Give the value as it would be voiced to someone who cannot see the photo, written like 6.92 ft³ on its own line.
8027.64 ft³
